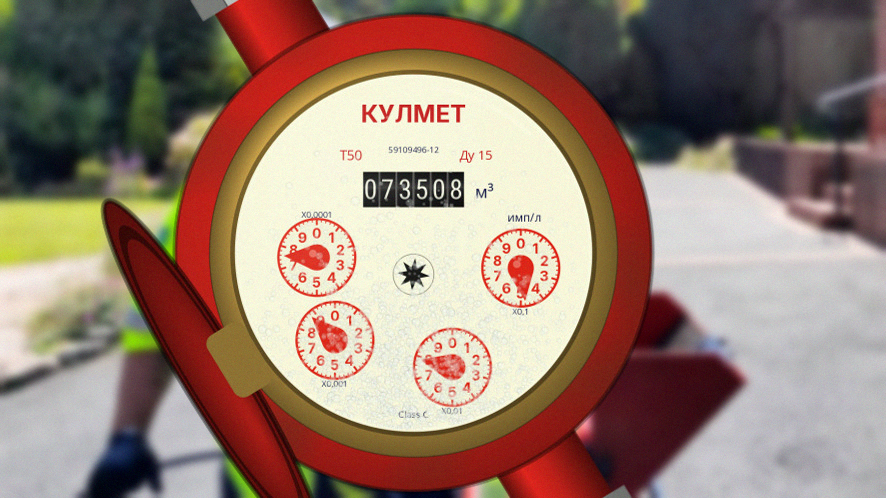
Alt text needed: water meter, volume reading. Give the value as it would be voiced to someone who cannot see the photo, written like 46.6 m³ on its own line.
73508.4787 m³
